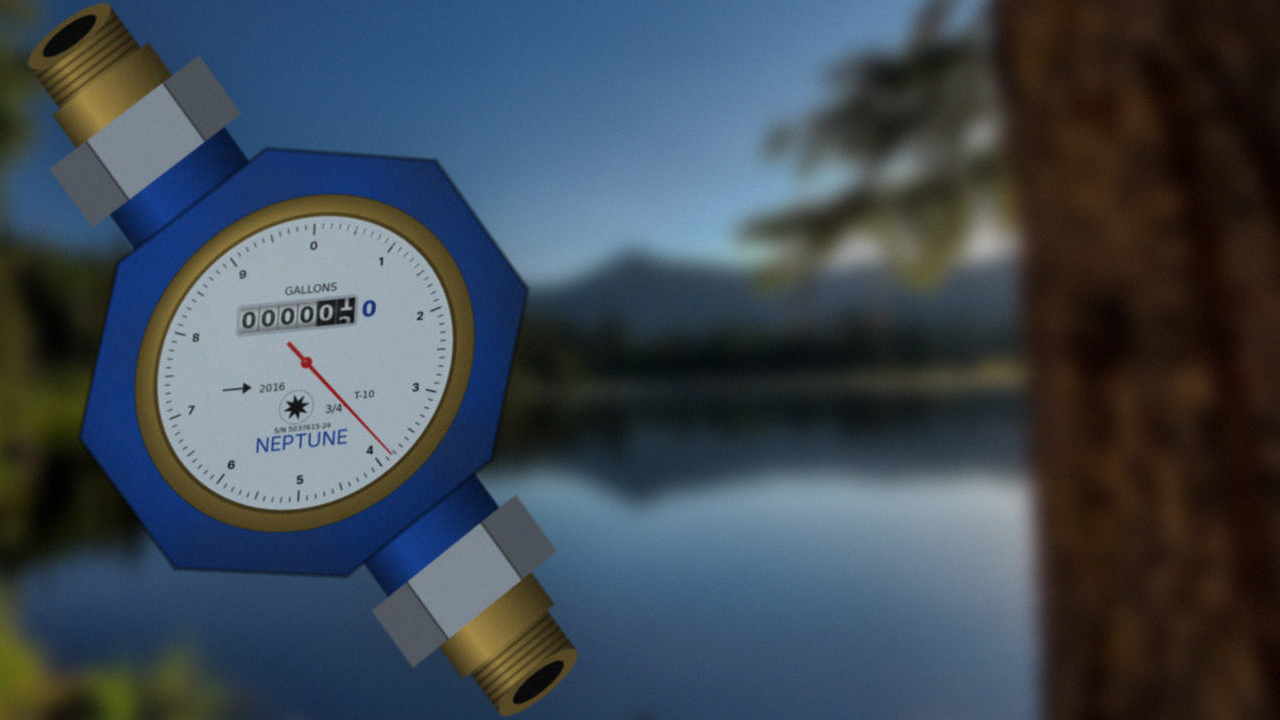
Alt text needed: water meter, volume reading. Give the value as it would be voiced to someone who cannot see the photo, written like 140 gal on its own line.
13.8 gal
